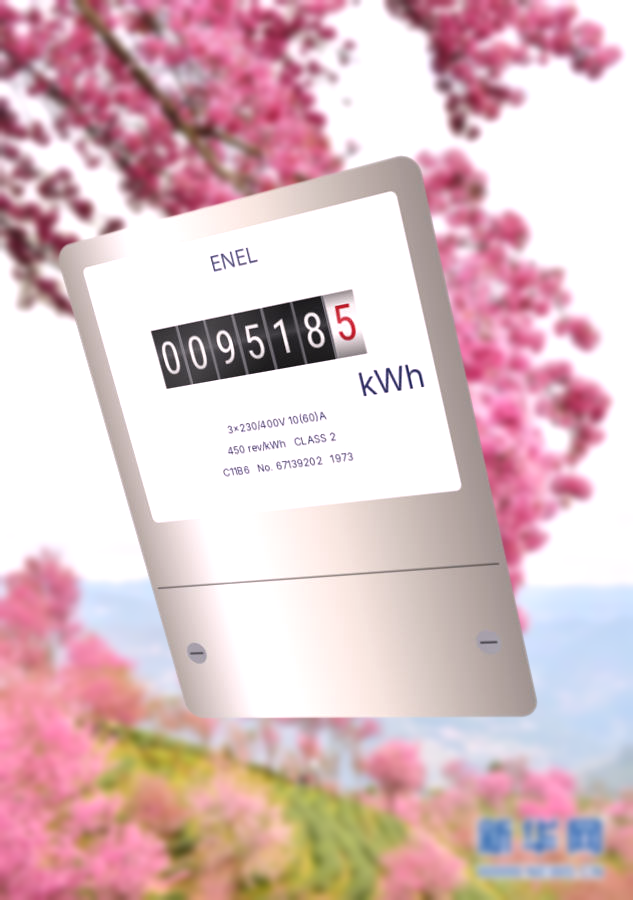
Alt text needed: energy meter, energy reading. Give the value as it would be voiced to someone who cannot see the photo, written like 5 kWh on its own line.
9518.5 kWh
